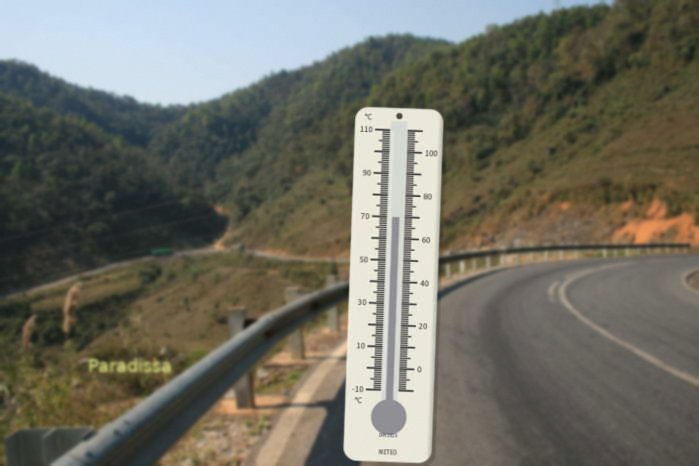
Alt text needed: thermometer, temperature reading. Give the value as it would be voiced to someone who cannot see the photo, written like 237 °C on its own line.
70 °C
